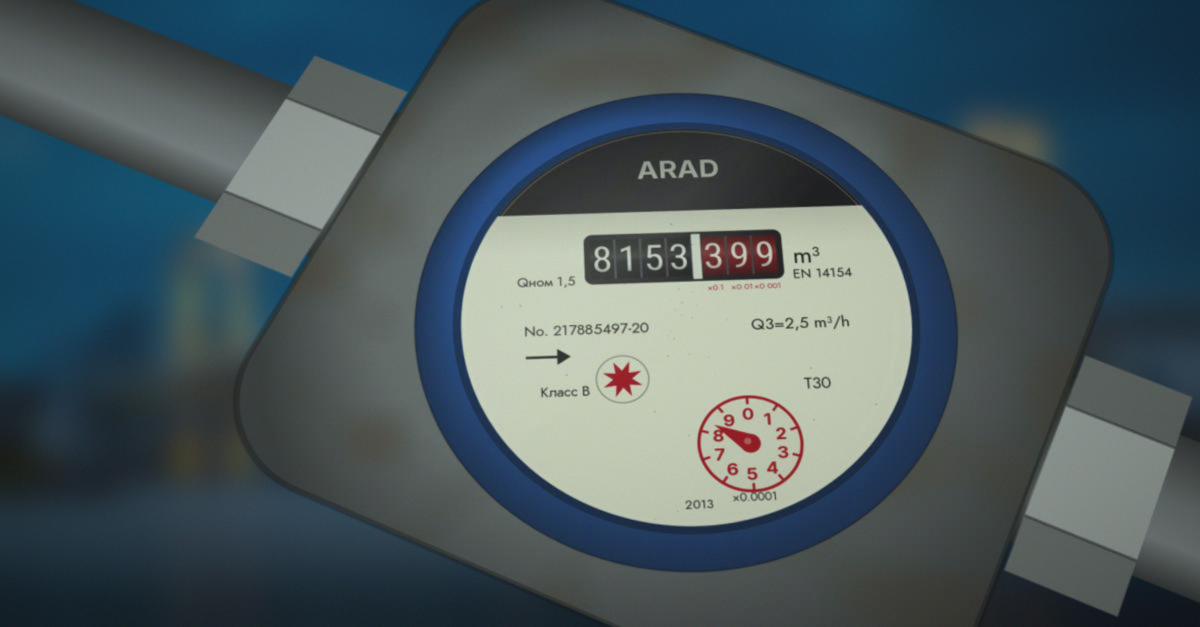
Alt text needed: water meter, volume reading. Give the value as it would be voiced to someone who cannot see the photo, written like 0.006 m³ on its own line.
8153.3998 m³
